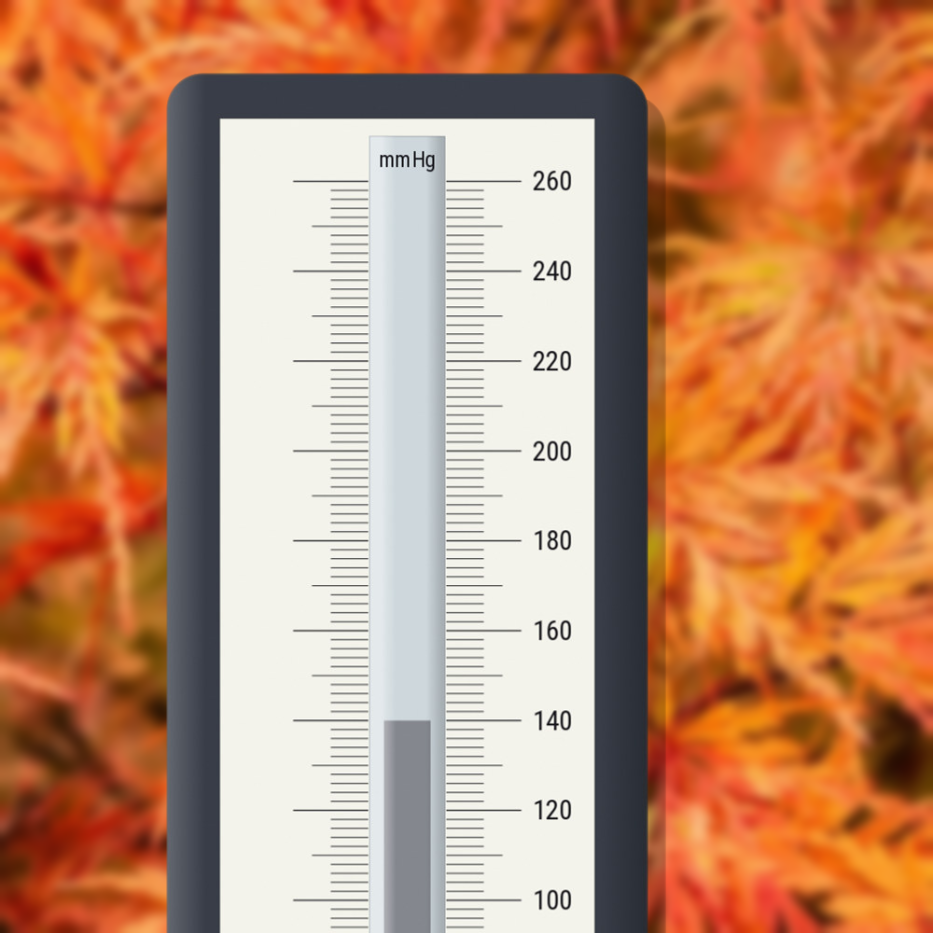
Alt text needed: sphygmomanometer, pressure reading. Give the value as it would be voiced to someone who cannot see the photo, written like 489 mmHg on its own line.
140 mmHg
